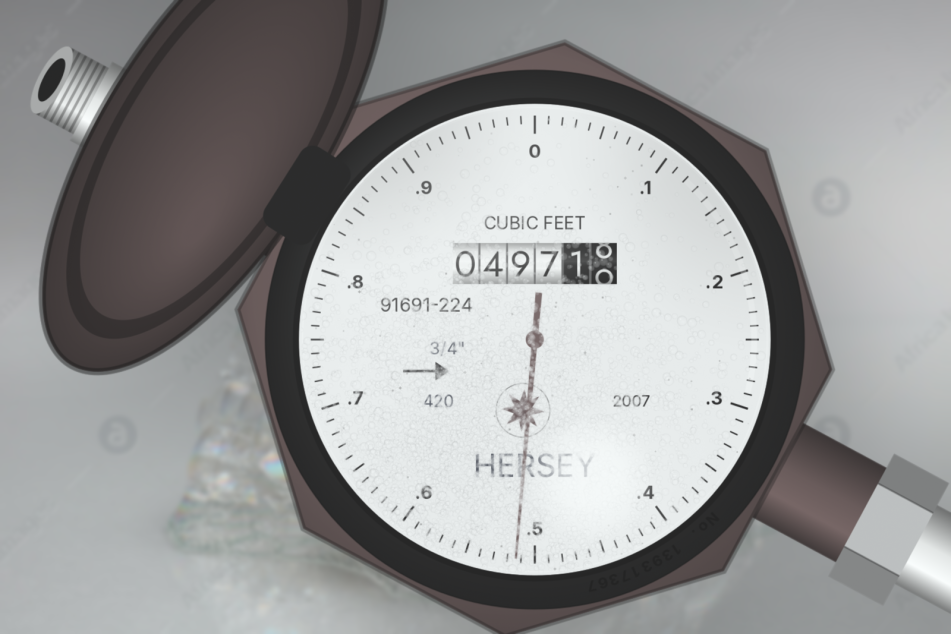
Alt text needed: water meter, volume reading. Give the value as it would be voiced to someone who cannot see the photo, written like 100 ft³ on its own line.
49718.51 ft³
